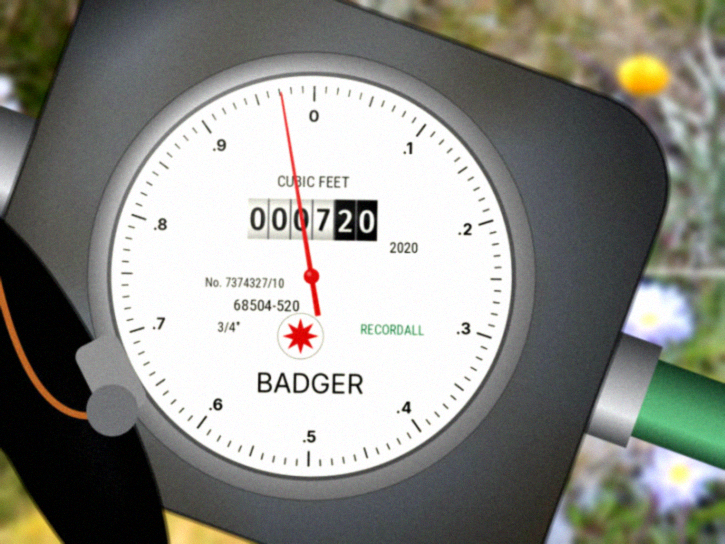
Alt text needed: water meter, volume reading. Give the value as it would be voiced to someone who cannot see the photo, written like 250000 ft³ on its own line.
719.97 ft³
